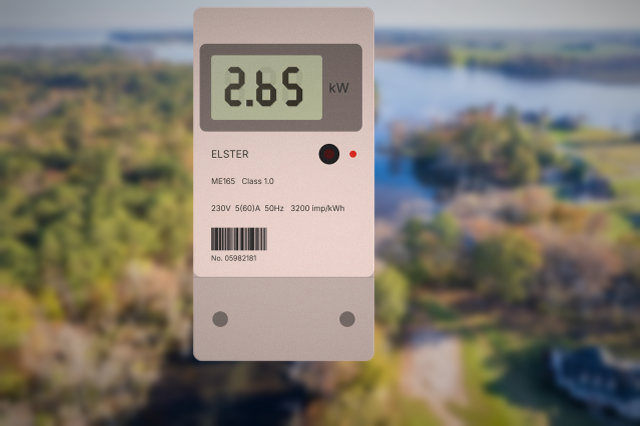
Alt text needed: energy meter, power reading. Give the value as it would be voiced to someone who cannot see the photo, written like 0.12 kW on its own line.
2.65 kW
